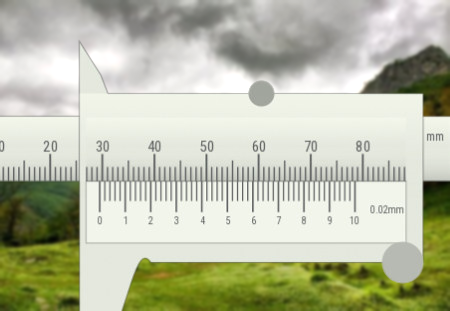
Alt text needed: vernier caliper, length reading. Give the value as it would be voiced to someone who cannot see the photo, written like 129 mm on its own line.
29.5 mm
